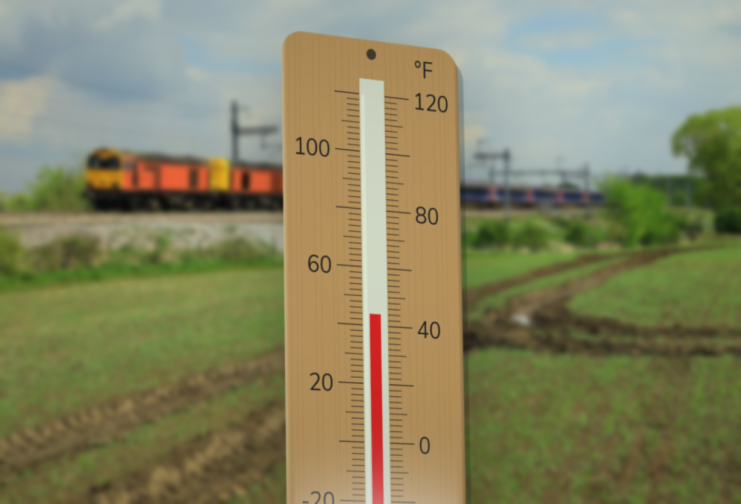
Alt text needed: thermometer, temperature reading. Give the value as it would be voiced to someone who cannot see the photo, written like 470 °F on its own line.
44 °F
